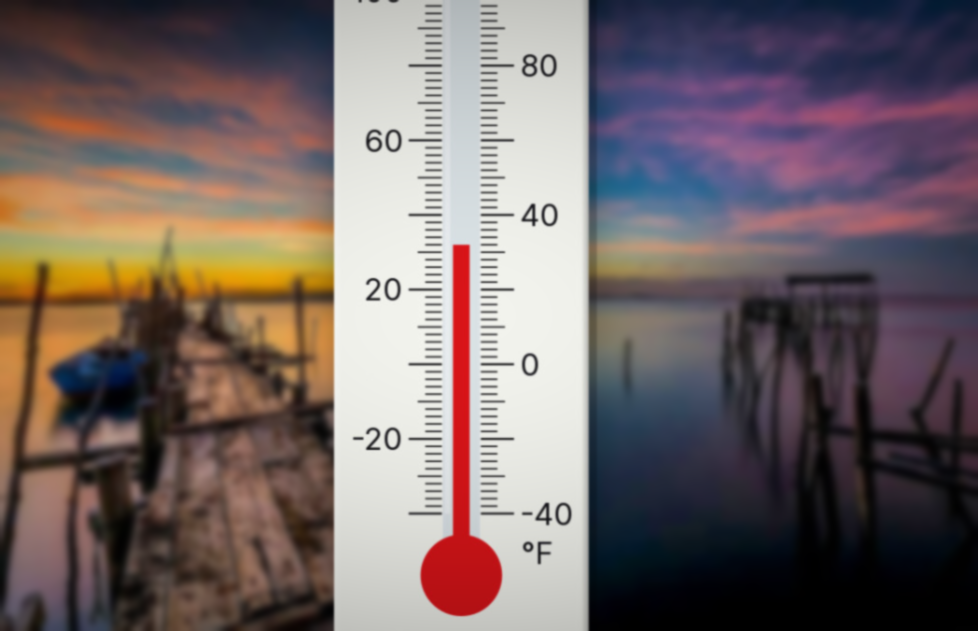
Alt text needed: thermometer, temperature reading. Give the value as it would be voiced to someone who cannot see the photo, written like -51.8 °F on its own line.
32 °F
